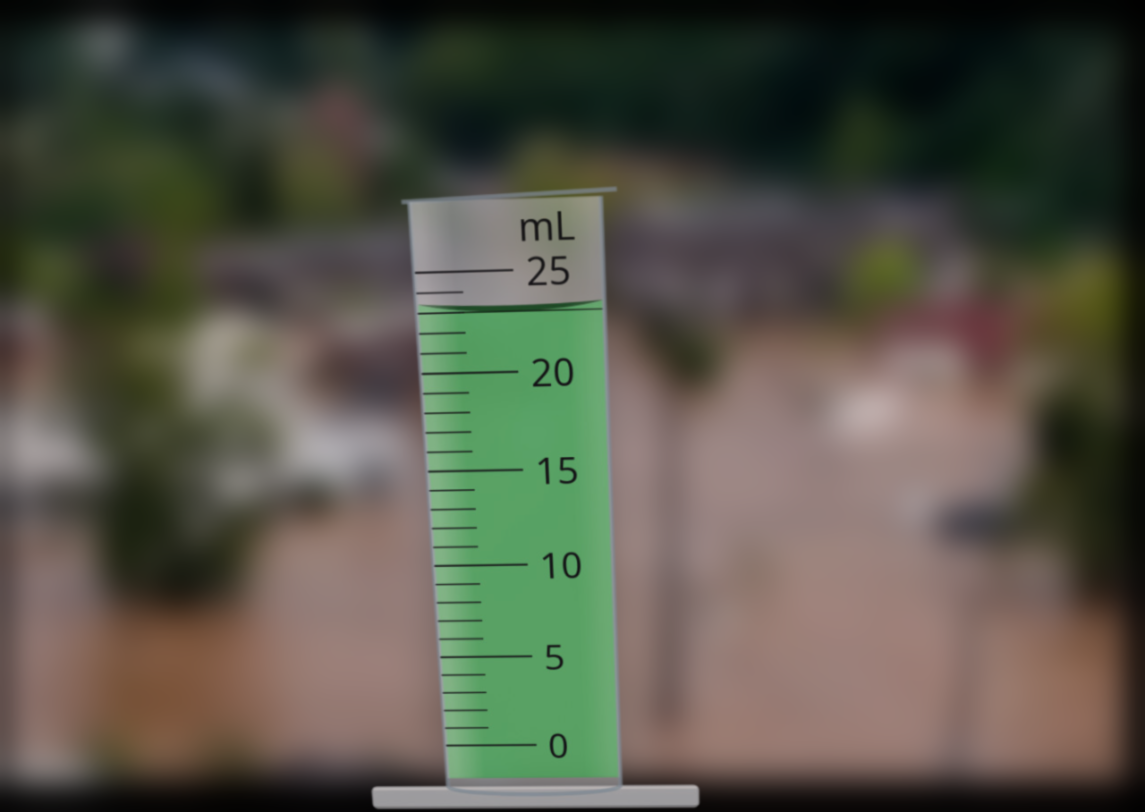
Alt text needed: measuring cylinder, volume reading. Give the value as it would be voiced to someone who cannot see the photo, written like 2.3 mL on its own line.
23 mL
